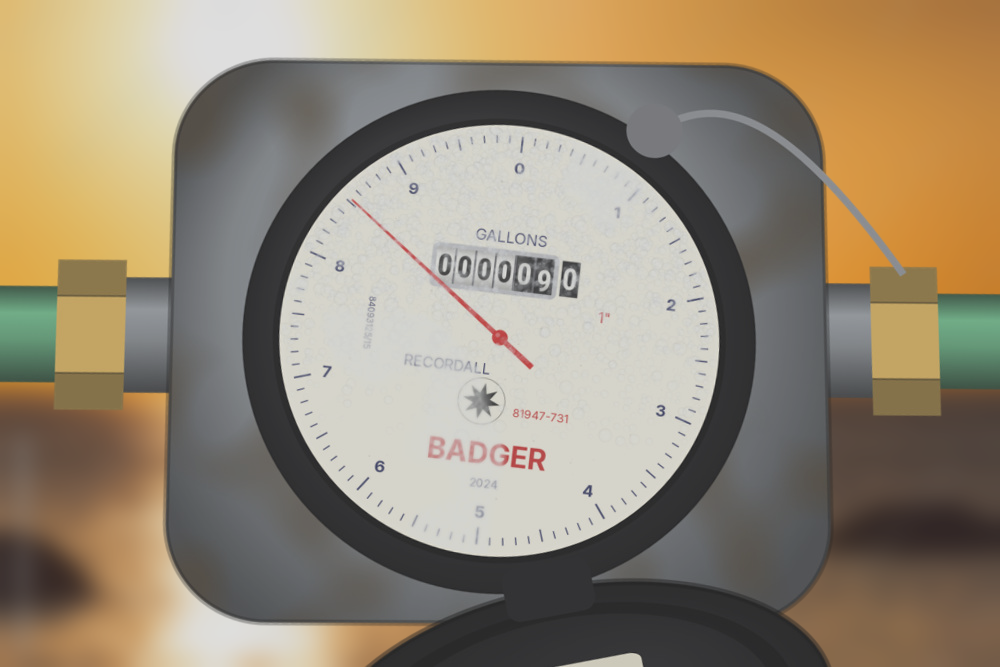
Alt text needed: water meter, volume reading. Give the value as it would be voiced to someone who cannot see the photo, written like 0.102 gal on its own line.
88.5 gal
